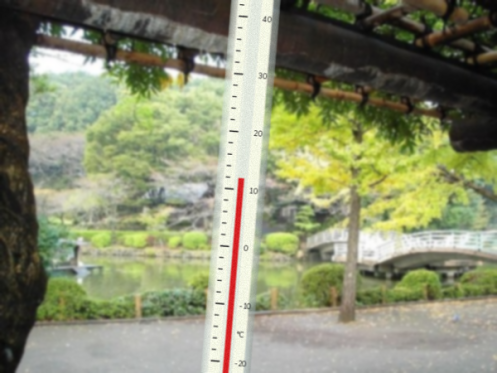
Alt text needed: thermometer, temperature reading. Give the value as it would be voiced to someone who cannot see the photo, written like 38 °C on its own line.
12 °C
